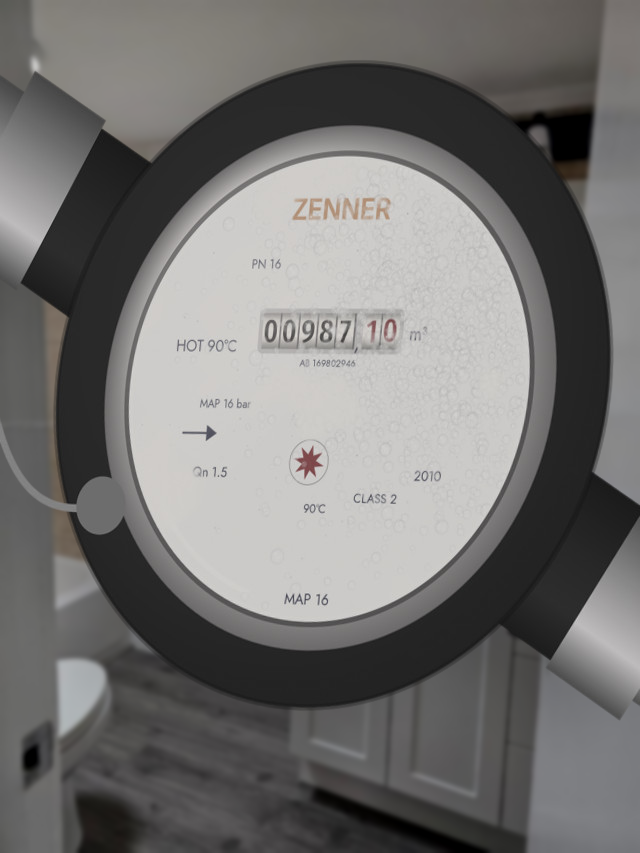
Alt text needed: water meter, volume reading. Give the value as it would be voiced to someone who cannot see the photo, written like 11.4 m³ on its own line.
987.10 m³
